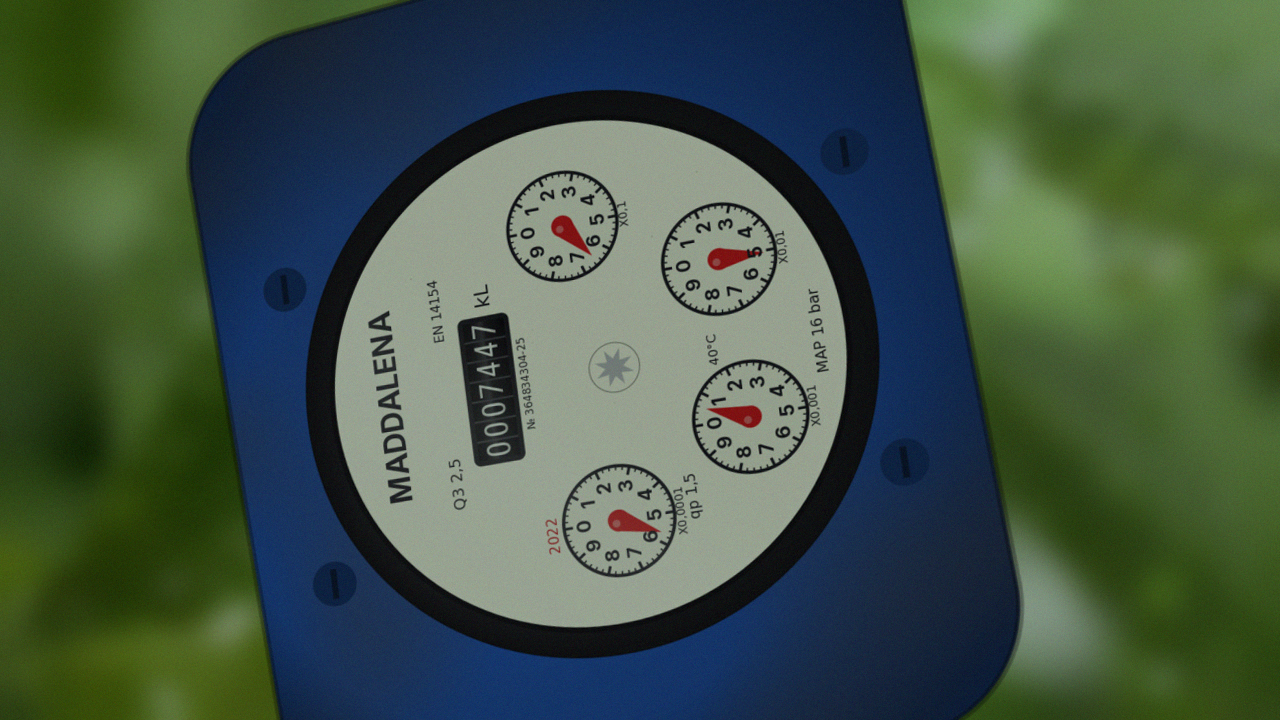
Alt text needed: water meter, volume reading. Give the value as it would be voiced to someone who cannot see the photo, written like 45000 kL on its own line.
7447.6505 kL
